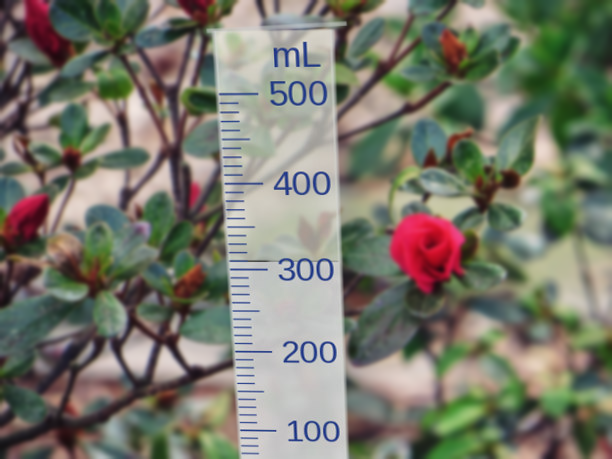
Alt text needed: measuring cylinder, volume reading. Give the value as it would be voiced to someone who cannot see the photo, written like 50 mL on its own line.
310 mL
